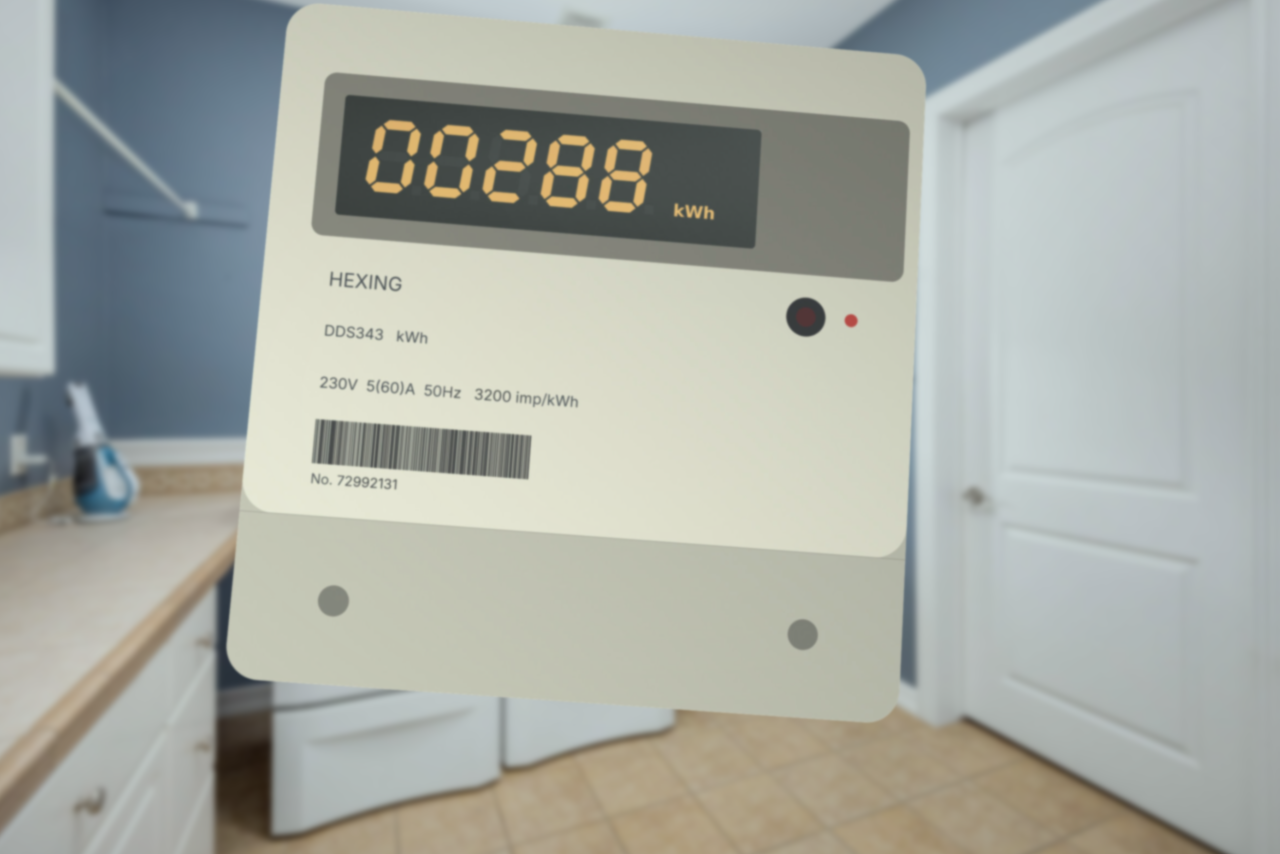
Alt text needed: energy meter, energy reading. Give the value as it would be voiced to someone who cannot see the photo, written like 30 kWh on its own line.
288 kWh
